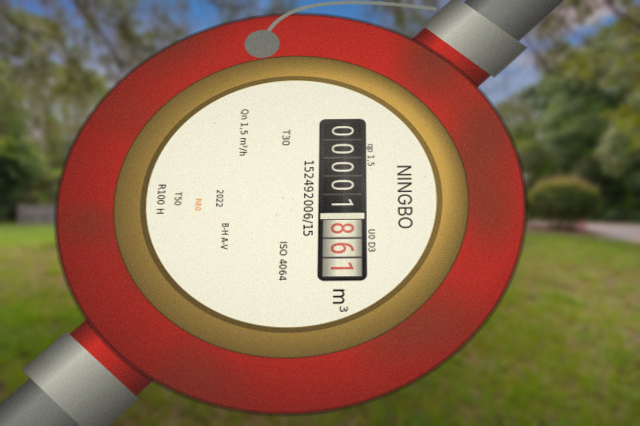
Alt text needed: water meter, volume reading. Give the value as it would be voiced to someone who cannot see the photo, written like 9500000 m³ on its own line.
1.861 m³
